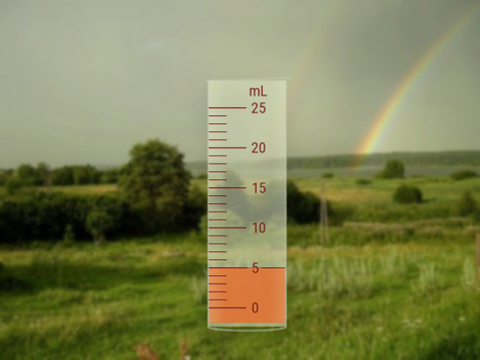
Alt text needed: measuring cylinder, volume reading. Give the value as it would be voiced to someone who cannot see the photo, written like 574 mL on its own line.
5 mL
